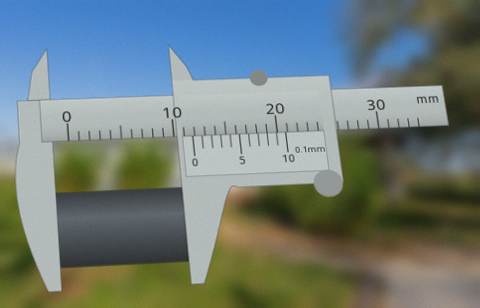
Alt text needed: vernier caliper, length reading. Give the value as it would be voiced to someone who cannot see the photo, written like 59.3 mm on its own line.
11.8 mm
